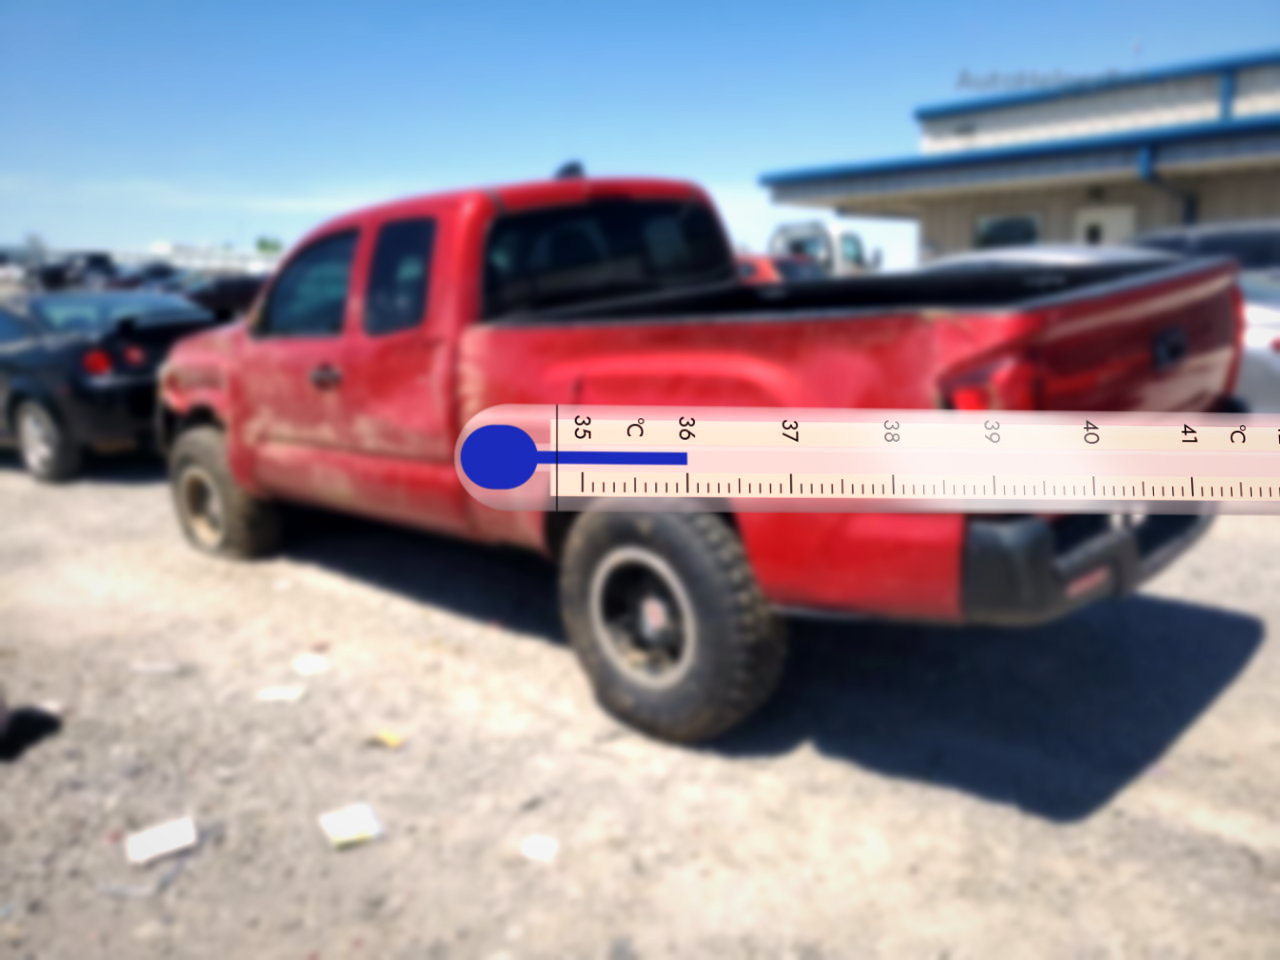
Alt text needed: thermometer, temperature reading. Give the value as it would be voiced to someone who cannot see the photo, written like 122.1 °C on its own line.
36 °C
